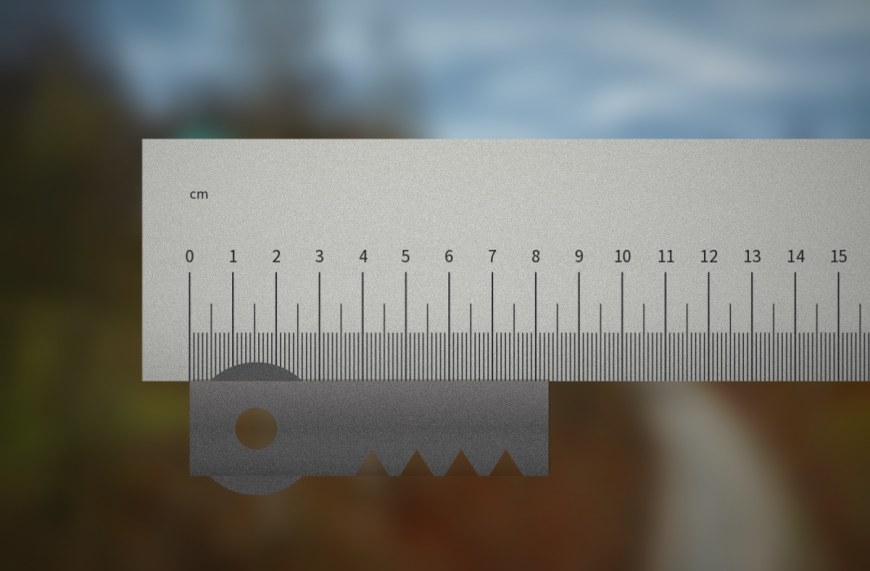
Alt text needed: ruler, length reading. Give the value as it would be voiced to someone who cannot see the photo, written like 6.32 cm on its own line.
8.3 cm
